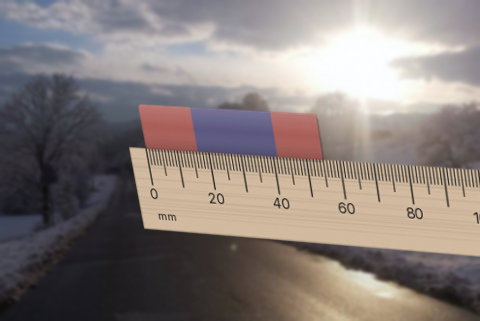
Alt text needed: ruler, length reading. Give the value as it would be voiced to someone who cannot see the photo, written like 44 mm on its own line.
55 mm
